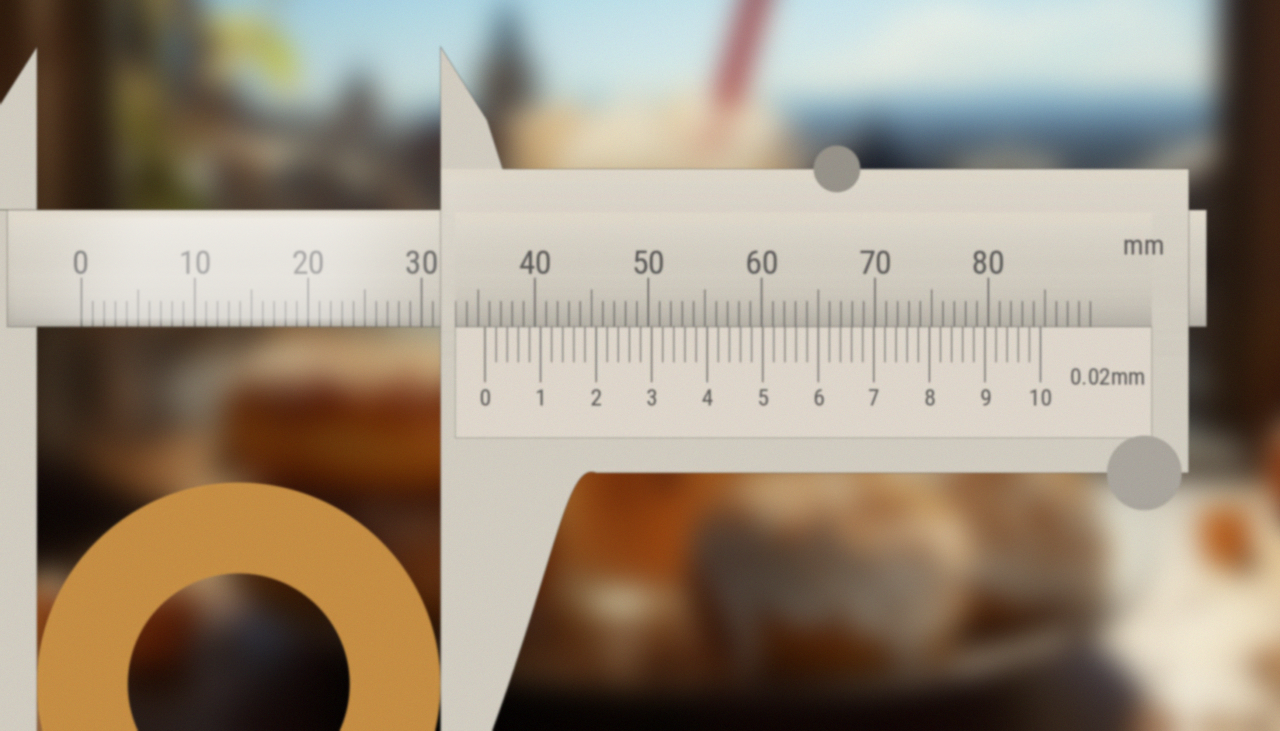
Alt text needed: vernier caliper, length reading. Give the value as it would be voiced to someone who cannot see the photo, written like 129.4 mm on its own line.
35.6 mm
